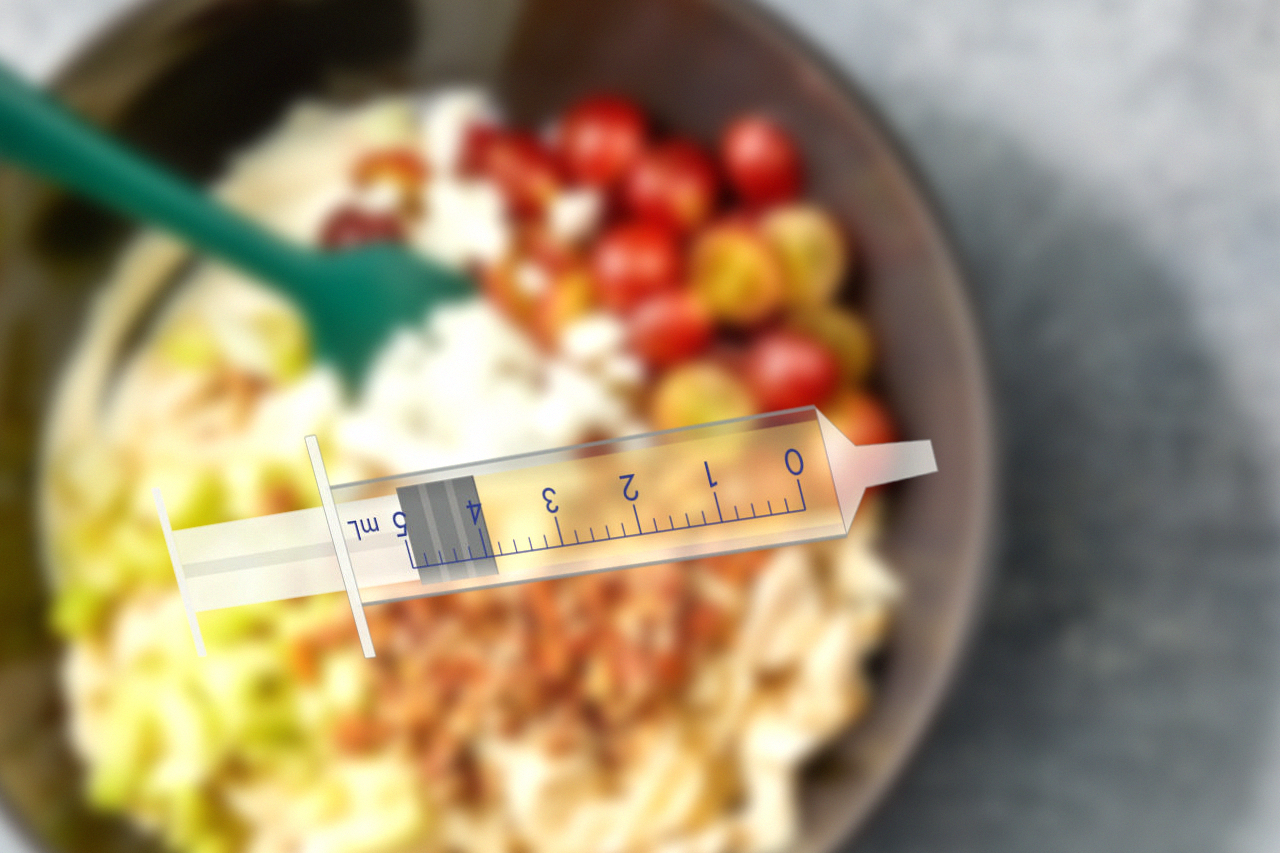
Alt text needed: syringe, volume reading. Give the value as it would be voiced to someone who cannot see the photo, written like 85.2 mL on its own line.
3.9 mL
